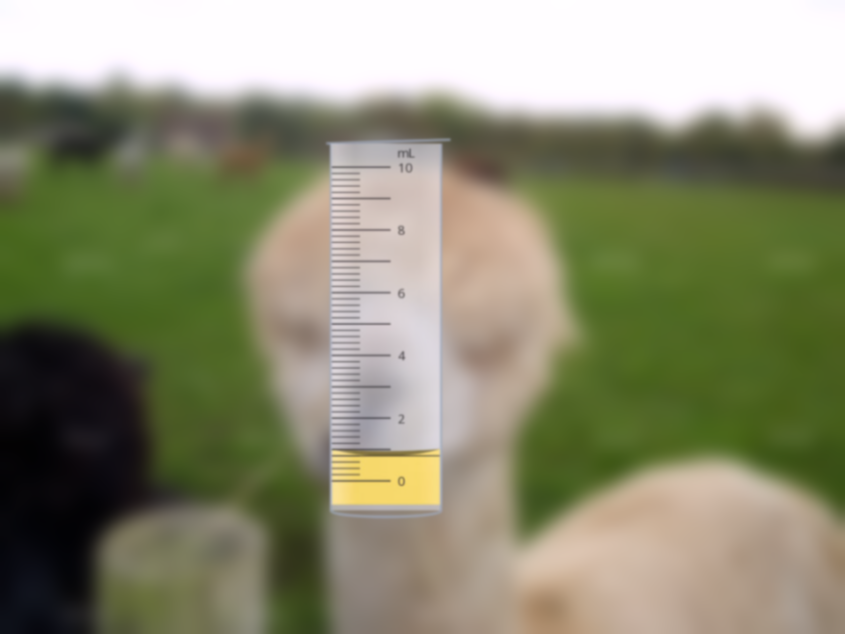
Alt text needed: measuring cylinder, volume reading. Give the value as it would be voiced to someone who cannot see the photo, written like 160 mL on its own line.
0.8 mL
